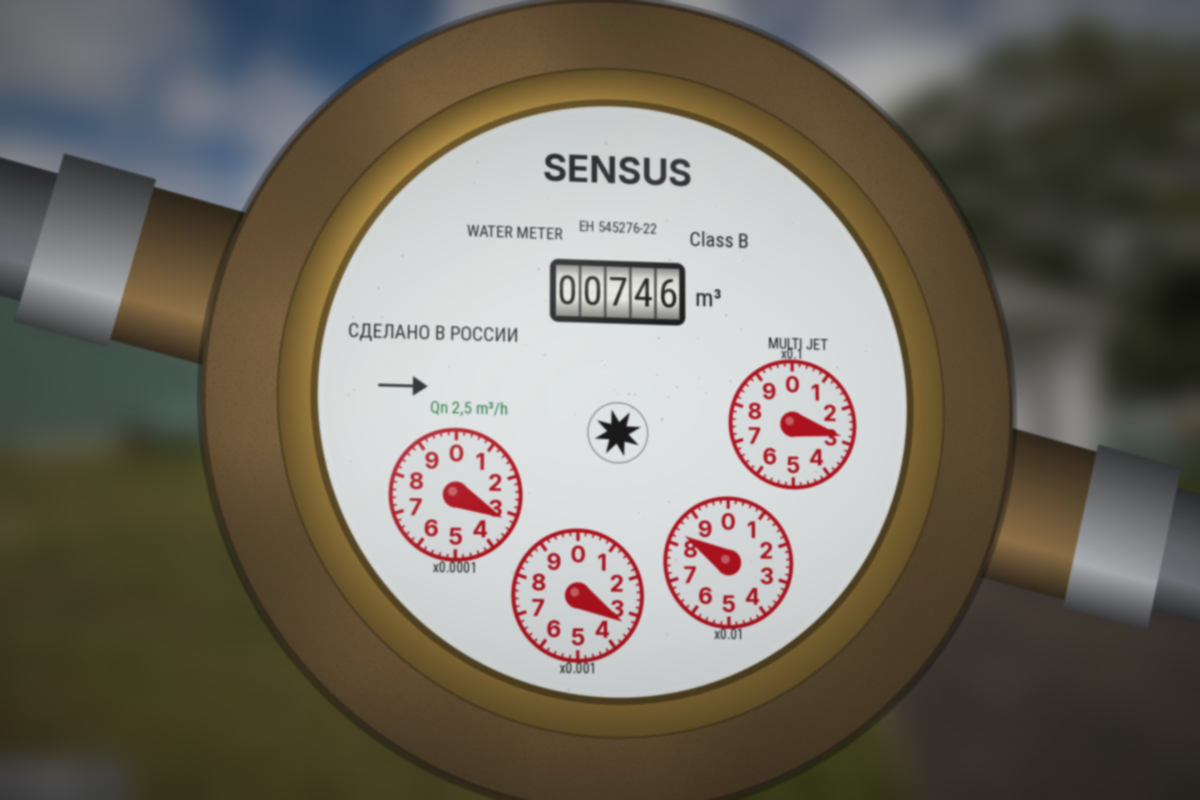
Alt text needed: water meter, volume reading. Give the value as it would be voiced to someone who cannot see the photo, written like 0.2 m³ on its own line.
746.2833 m³
